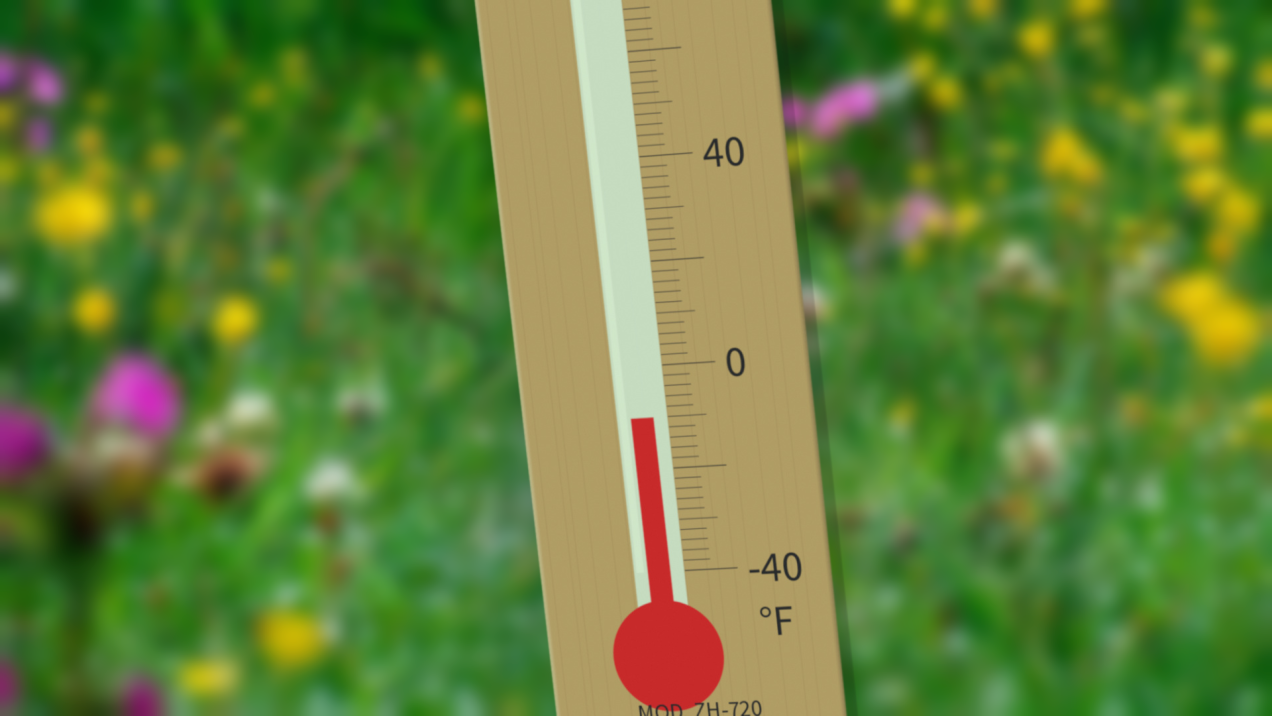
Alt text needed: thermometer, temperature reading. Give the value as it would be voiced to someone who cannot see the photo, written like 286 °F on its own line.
-10 °F
